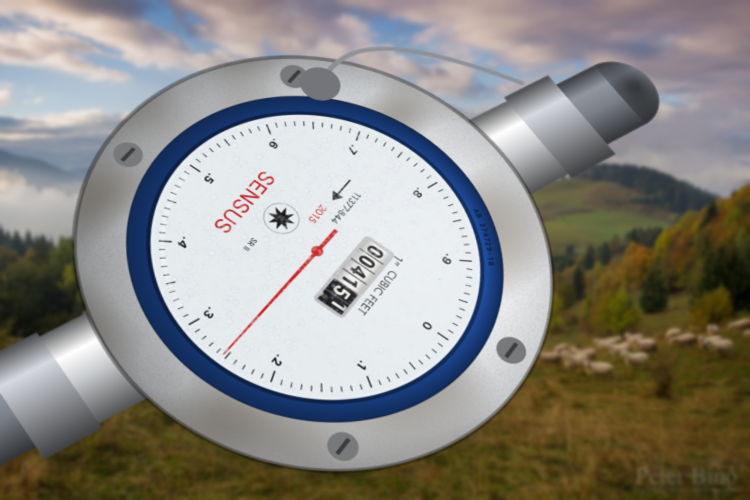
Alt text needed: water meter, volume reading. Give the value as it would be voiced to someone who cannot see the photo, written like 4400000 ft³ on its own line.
4151.25 ft³
